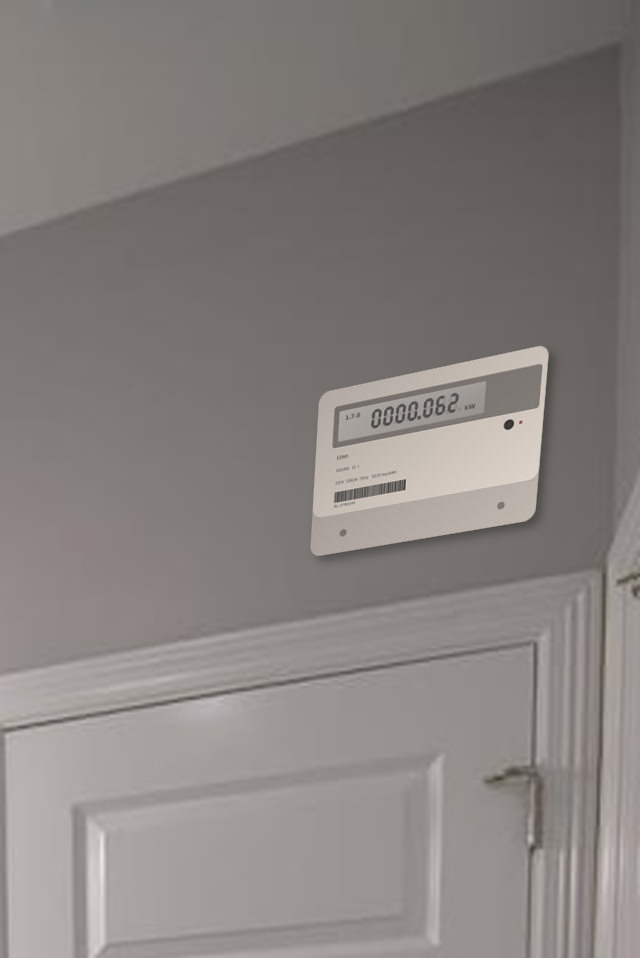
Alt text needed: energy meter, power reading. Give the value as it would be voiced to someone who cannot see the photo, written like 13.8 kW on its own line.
0.062 kW
